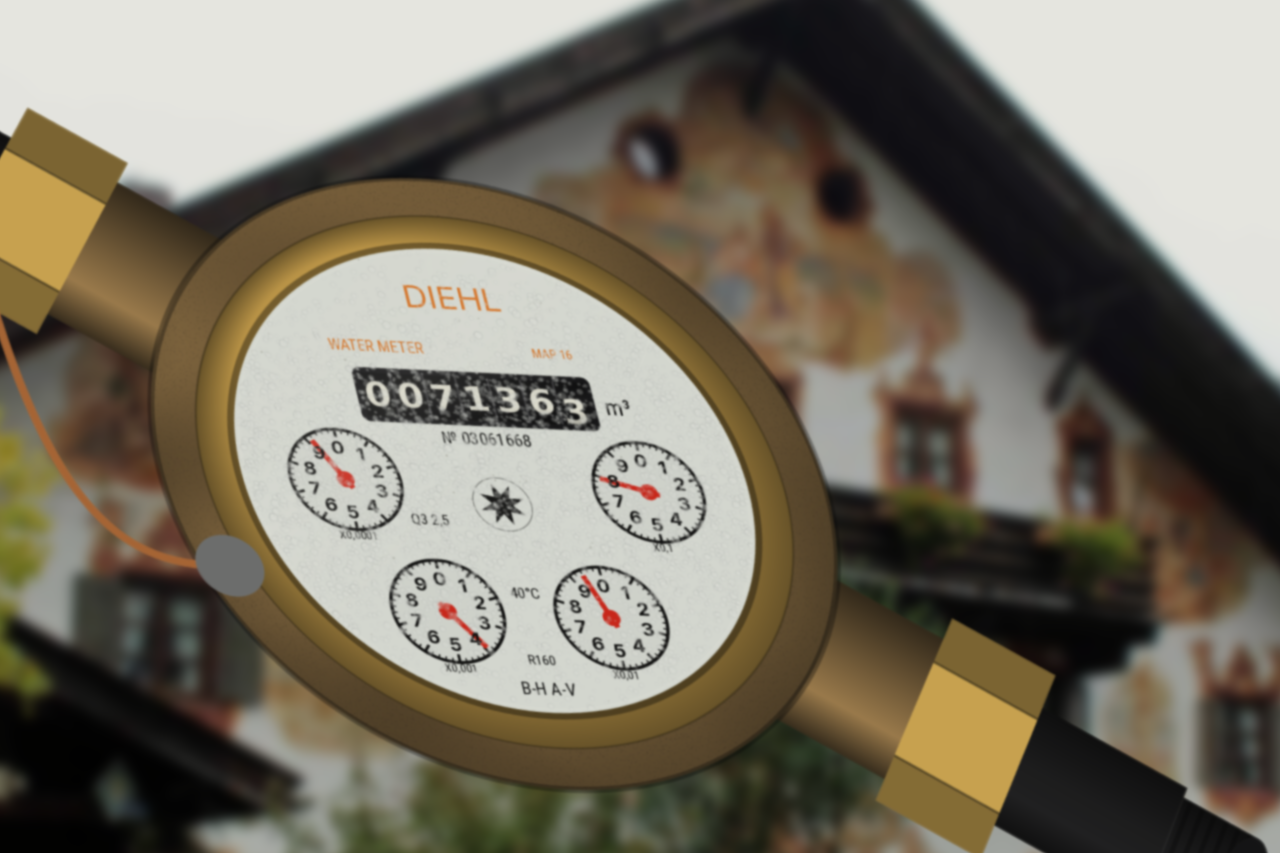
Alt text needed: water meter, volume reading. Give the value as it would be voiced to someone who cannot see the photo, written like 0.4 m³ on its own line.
71362.7939 m³
